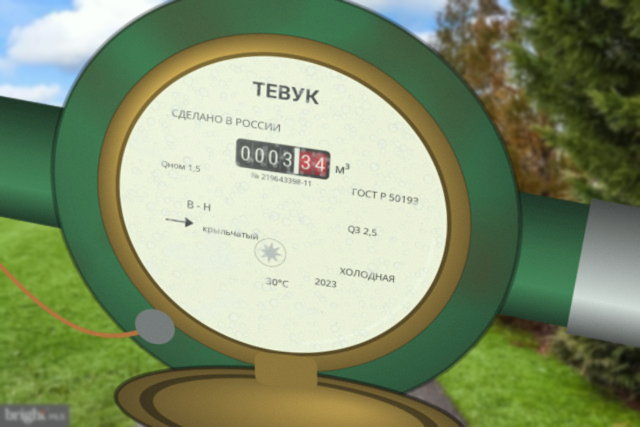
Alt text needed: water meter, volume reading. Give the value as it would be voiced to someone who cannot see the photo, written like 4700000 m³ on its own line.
3.34 m³
